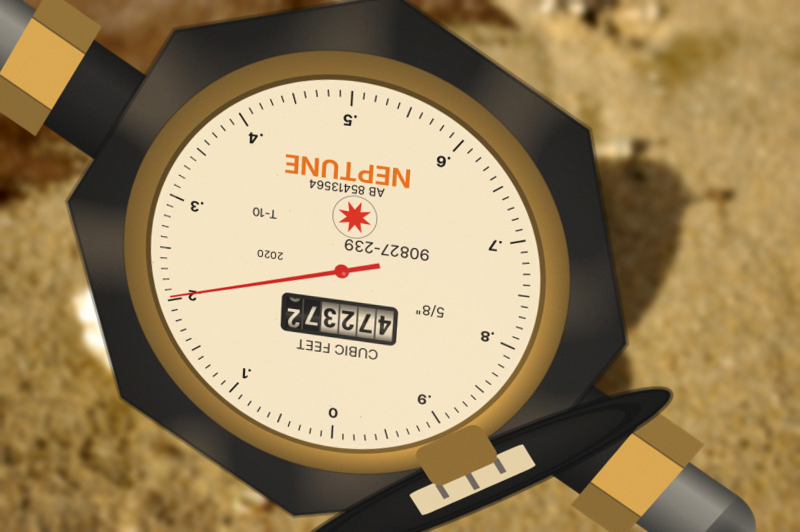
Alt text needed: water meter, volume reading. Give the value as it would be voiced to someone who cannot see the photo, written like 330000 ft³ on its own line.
472372.20 ft³
